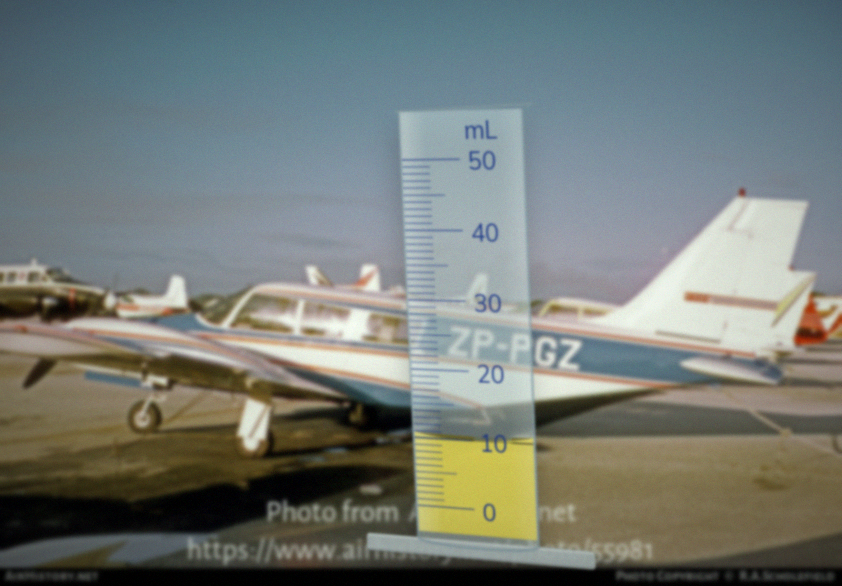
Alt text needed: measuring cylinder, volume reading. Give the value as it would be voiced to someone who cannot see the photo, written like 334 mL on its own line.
10 mL
